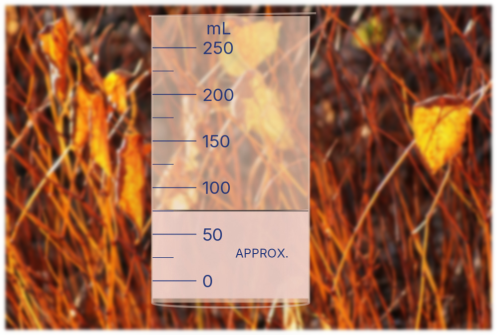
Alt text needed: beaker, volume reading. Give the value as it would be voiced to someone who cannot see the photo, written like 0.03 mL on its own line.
75 mL
